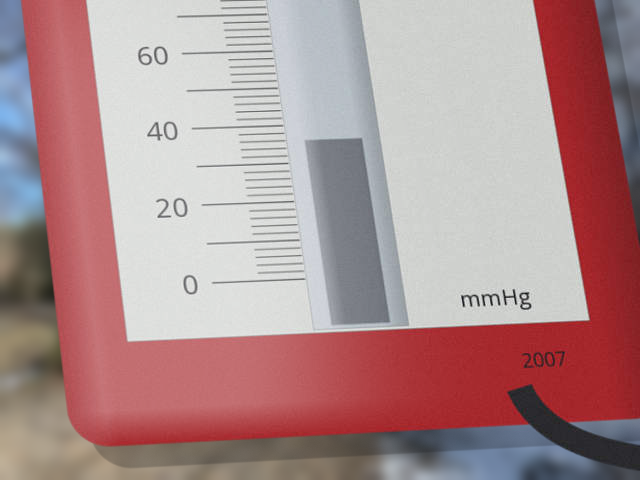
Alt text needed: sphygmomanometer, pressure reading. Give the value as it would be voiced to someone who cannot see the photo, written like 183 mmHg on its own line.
36 mmHg
